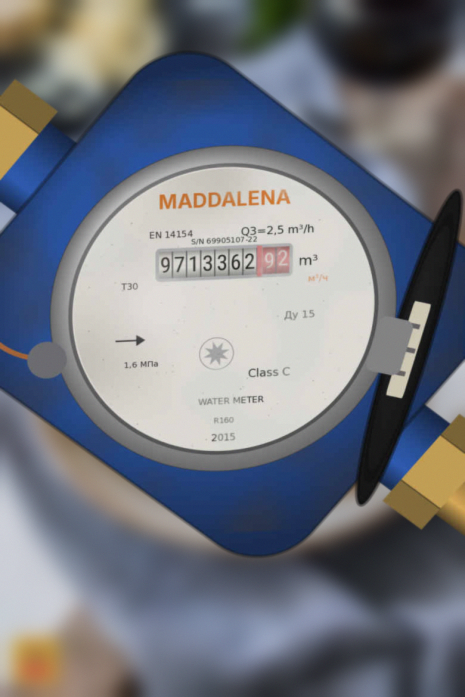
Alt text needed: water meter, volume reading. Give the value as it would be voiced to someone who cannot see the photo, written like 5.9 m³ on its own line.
9713362.92 m³
